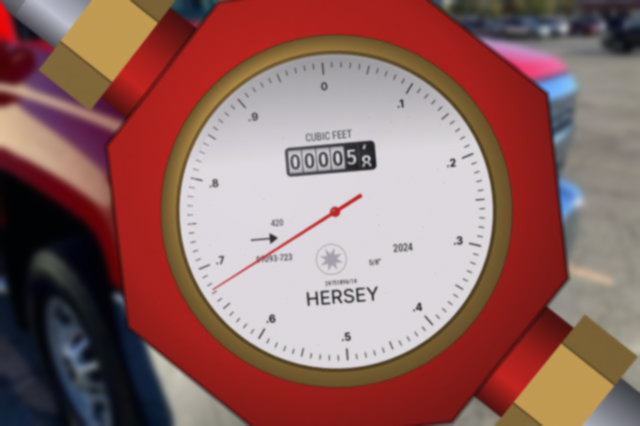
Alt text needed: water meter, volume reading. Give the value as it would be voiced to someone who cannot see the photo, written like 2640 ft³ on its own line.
57.67 ft³
